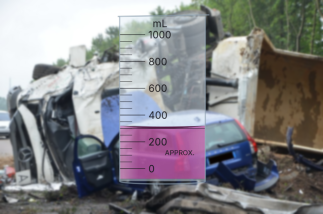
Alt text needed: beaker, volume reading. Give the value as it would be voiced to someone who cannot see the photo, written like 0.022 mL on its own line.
300 mL
